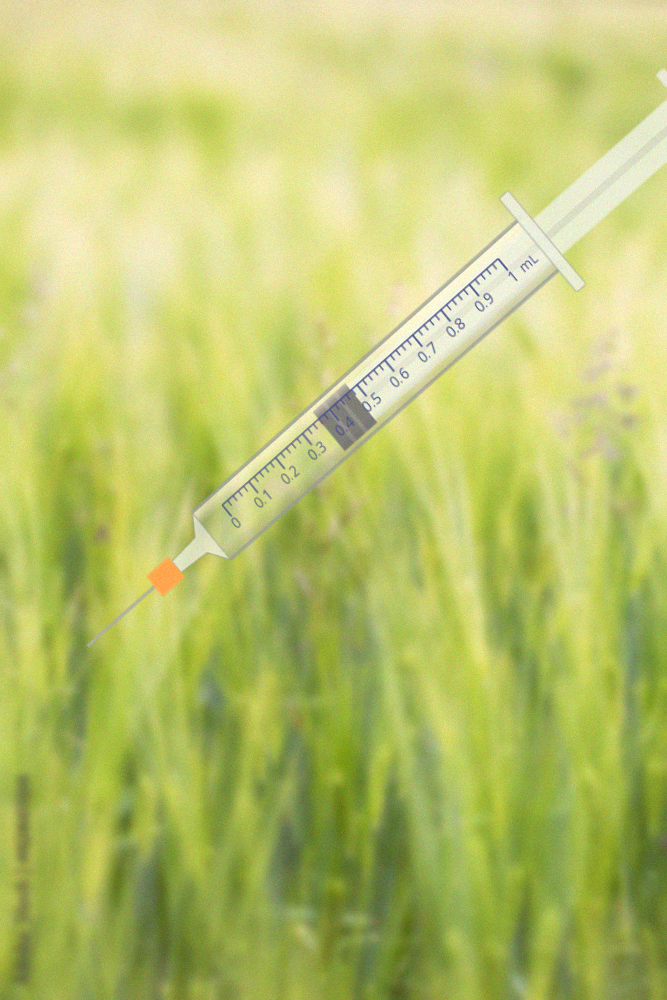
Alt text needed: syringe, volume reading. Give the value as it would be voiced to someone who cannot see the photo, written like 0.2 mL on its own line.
0.36 mL
